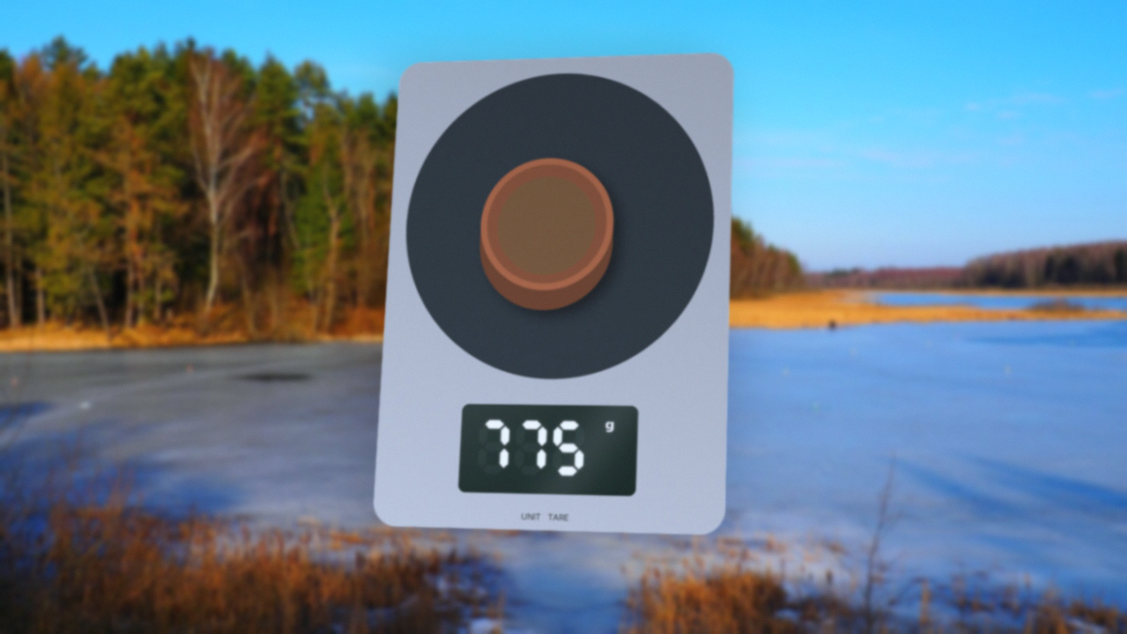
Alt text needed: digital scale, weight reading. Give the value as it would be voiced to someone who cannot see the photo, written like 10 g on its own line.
775 g
